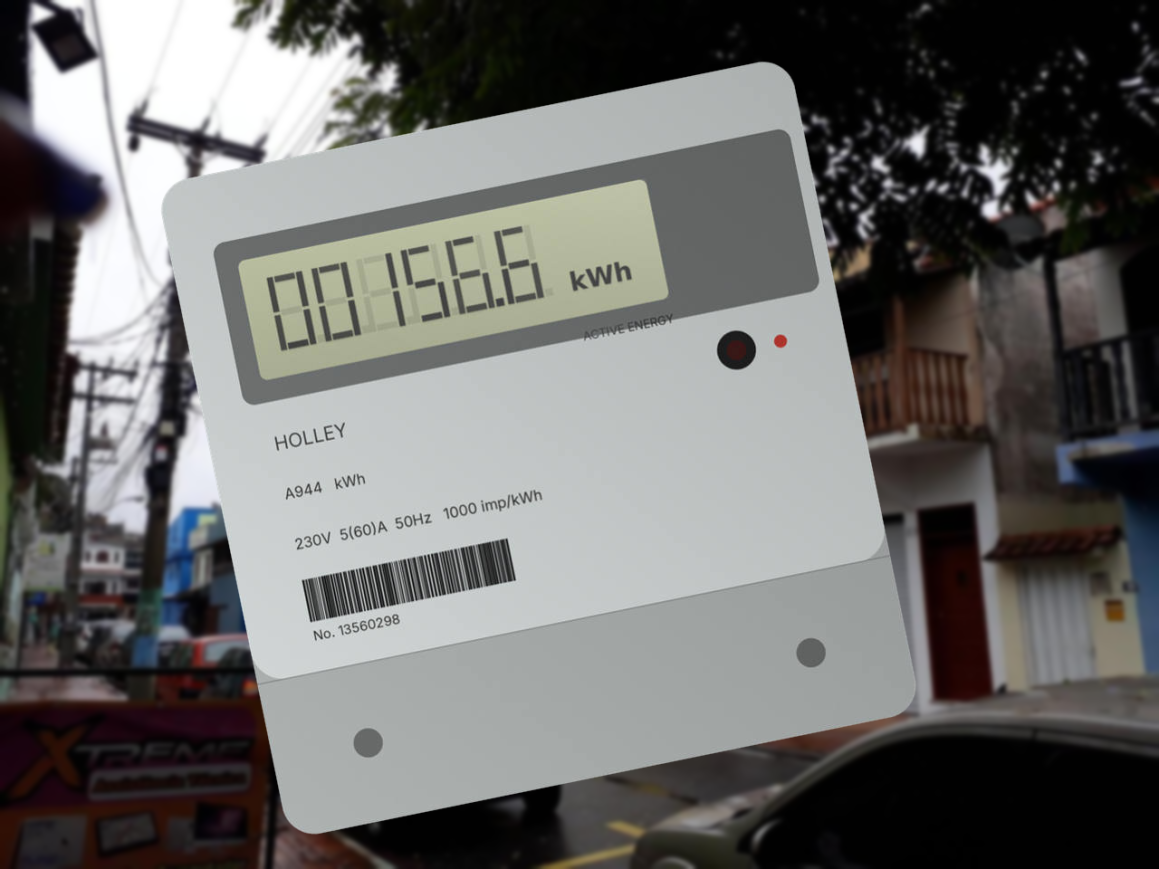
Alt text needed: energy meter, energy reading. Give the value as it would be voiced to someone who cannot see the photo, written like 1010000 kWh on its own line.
156.6 kWh
